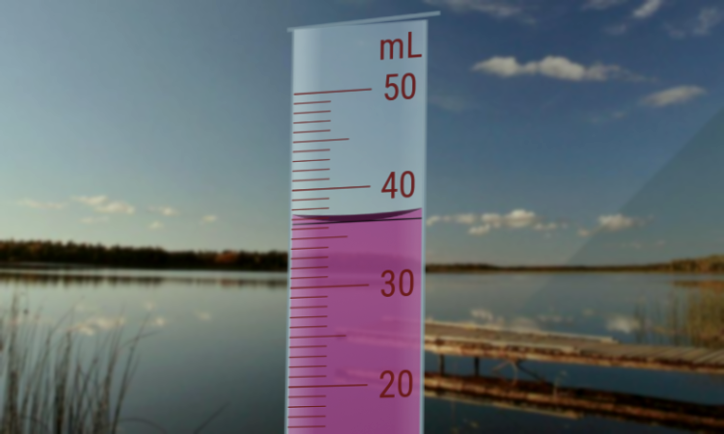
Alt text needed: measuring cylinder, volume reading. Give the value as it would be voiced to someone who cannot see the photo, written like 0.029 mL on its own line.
36.5 mL
